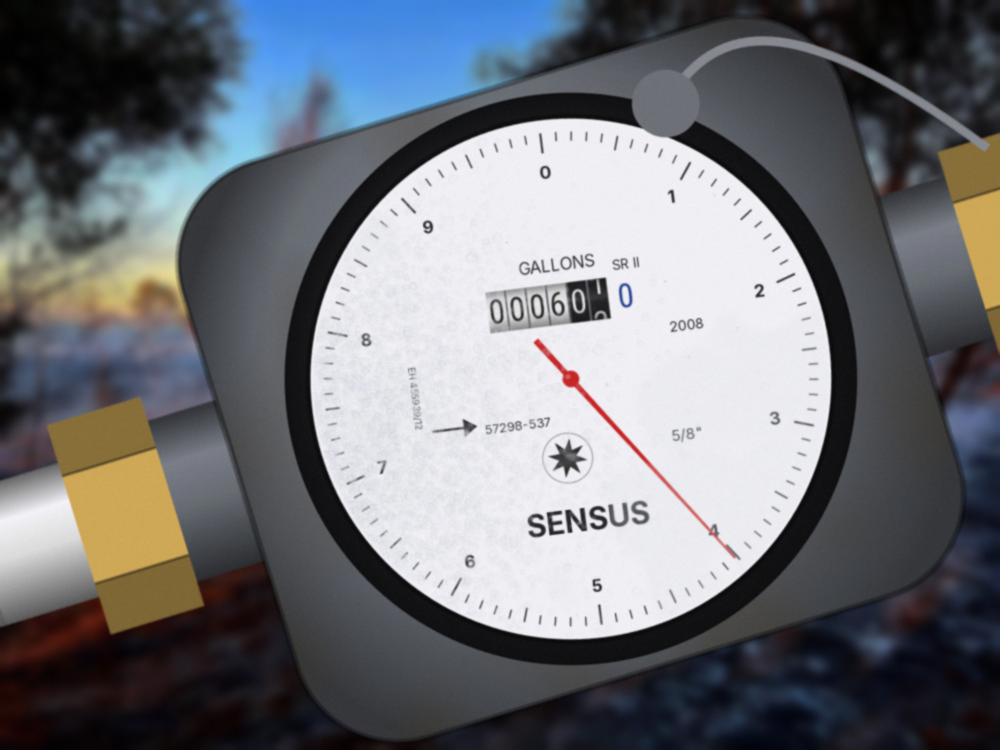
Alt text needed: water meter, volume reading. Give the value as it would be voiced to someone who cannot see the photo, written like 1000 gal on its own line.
6014.0 gal
